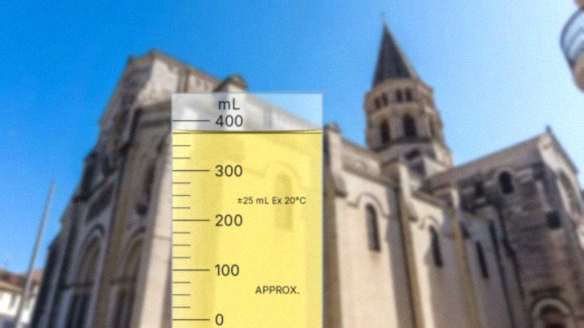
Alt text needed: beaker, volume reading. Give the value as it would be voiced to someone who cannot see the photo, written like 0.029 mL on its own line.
375 mL
